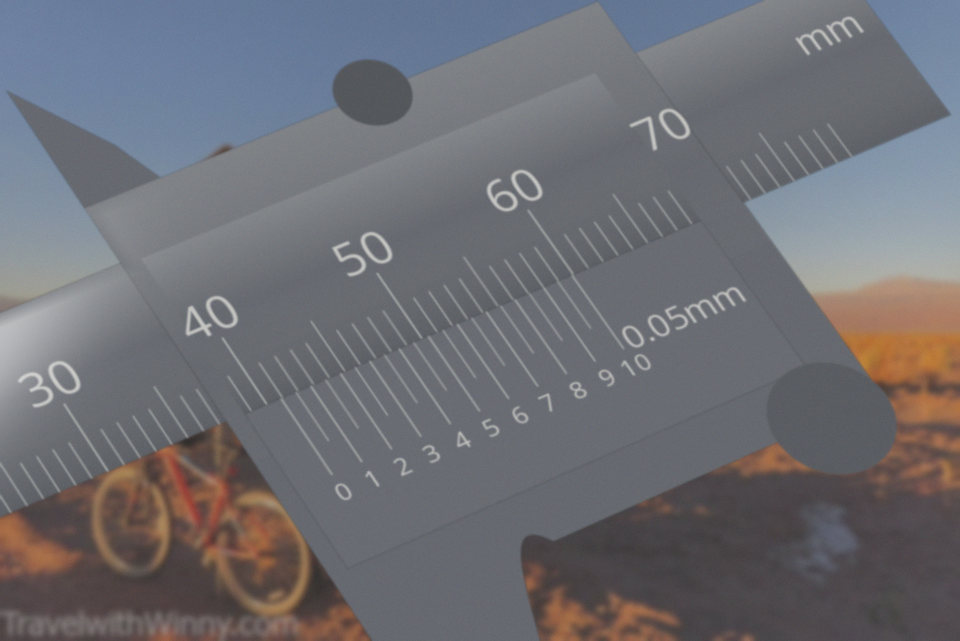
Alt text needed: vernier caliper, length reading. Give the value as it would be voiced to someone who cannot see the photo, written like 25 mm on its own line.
40.9 mm
